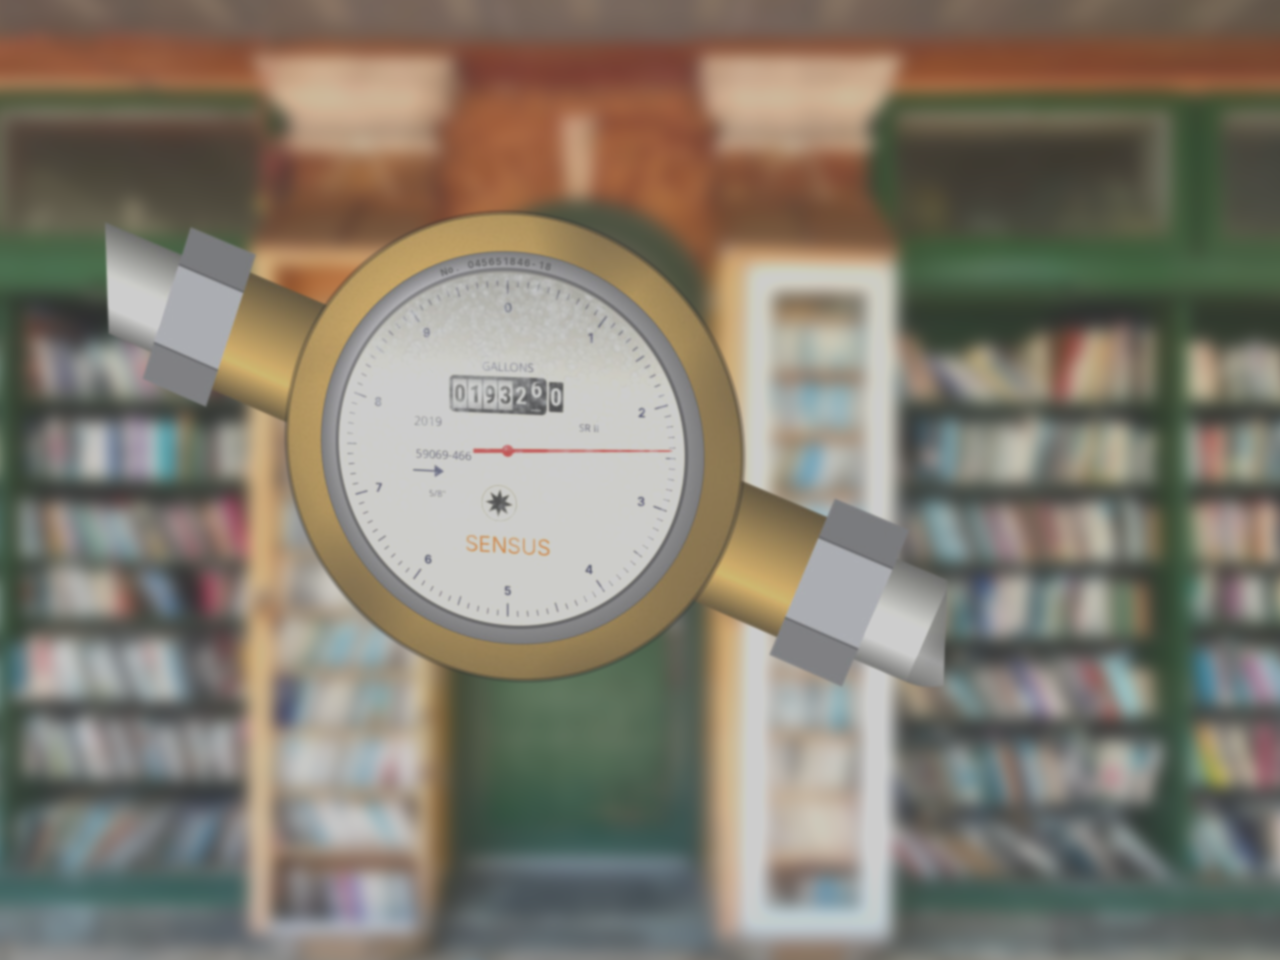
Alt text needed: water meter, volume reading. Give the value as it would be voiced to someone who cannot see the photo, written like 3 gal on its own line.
193262.4 gal
